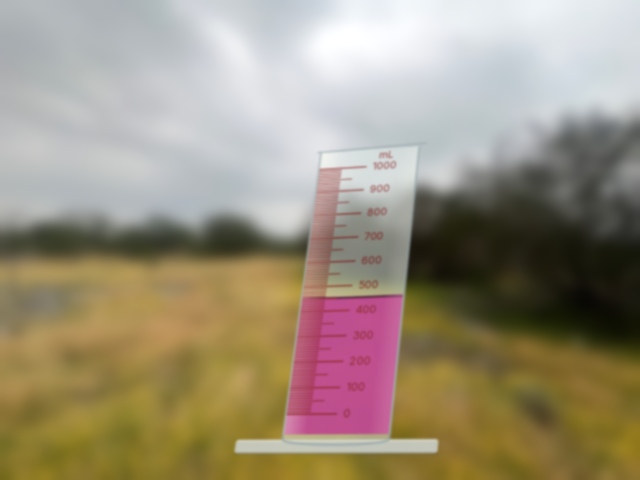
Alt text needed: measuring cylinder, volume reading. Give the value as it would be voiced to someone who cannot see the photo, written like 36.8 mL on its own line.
450 mL
